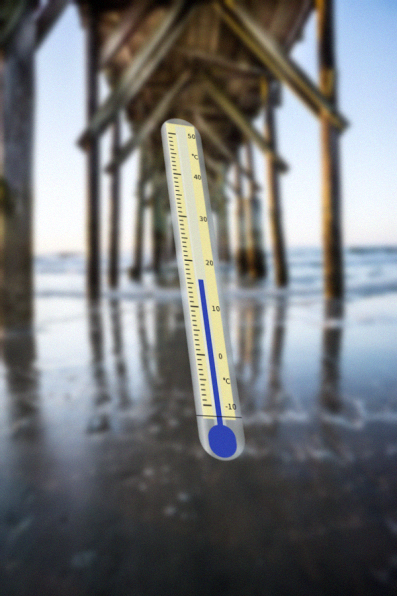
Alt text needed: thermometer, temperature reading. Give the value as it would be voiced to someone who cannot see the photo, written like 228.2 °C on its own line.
16 °C
